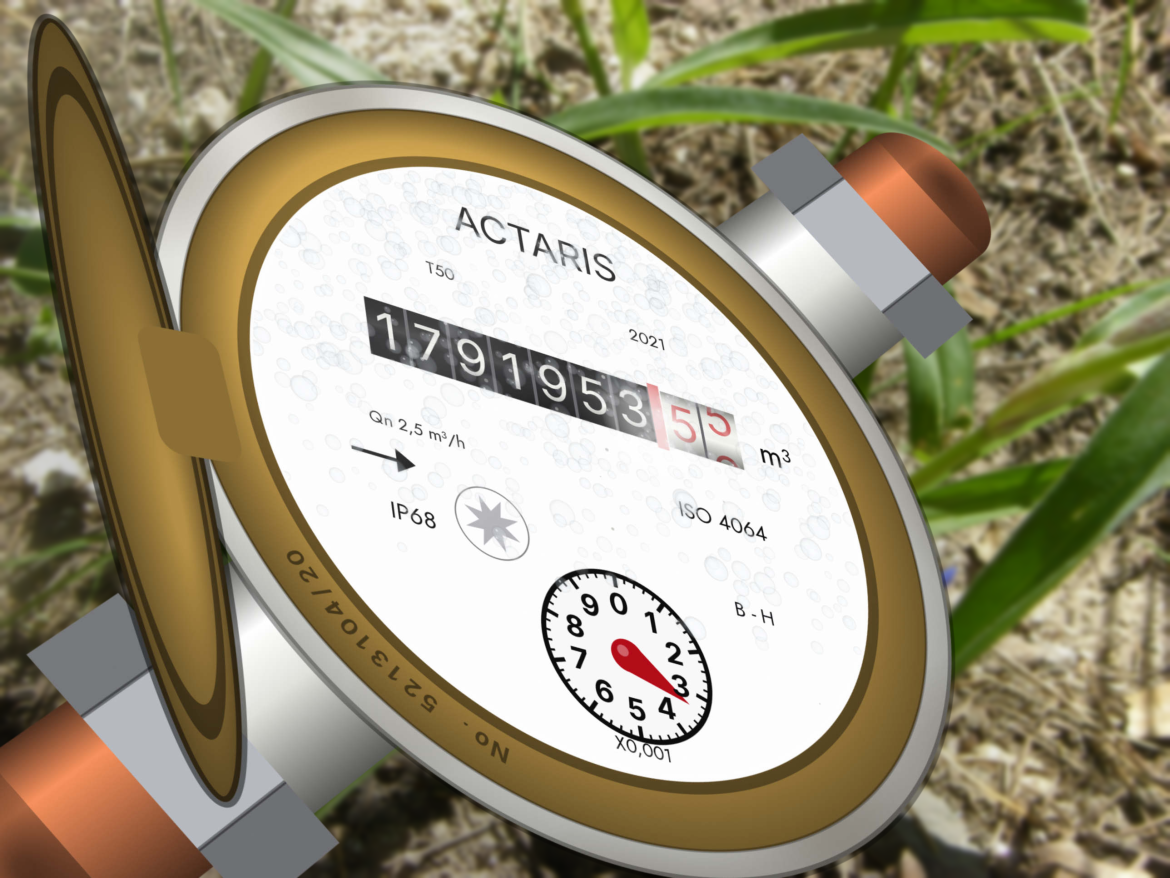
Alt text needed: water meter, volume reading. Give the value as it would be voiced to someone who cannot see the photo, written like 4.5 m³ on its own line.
1791953.553 m³
